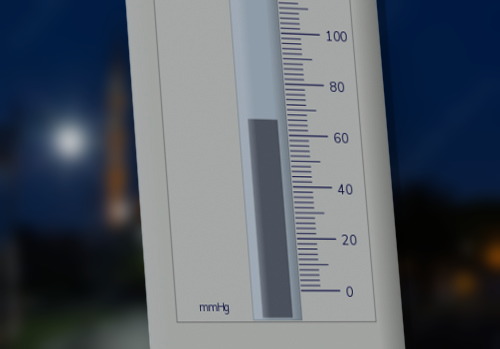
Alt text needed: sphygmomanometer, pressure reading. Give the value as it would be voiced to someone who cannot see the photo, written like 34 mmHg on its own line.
66 mmHg
